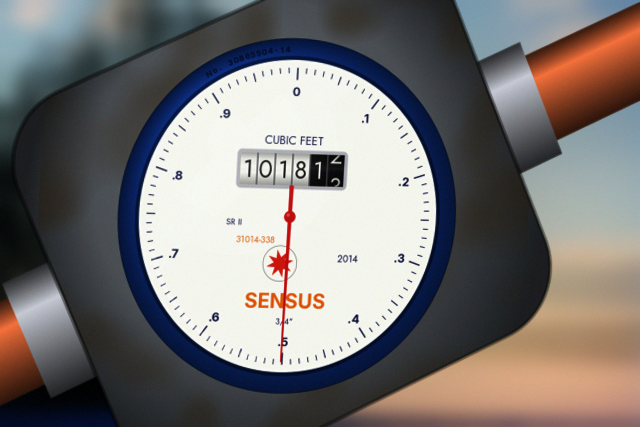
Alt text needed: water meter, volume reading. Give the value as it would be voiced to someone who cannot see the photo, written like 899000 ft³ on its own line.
101812.50 ft³
